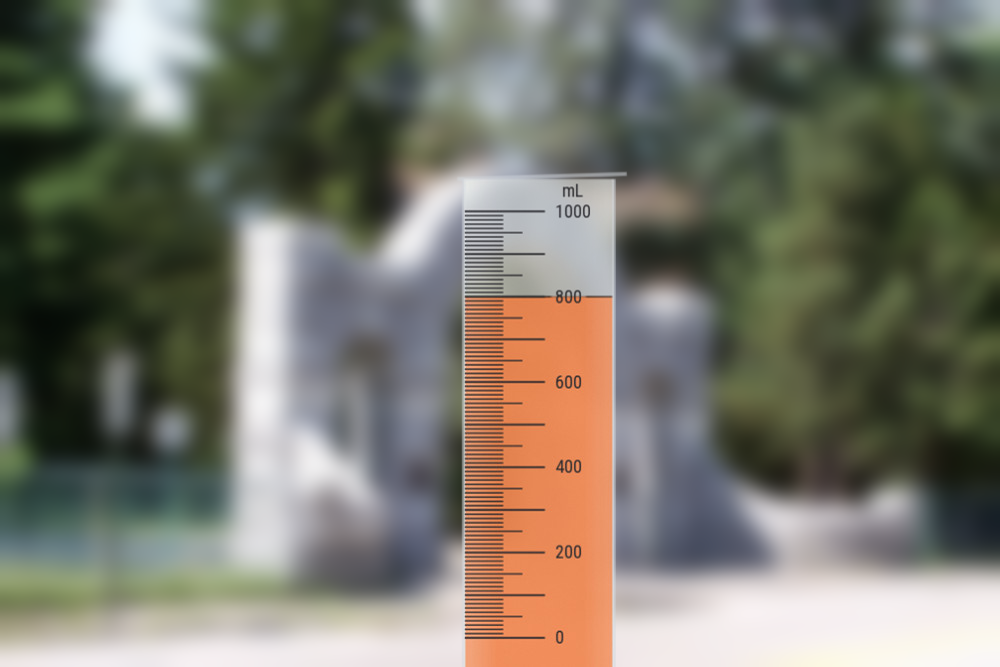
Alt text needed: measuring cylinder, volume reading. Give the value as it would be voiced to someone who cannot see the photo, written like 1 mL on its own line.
800 mL
